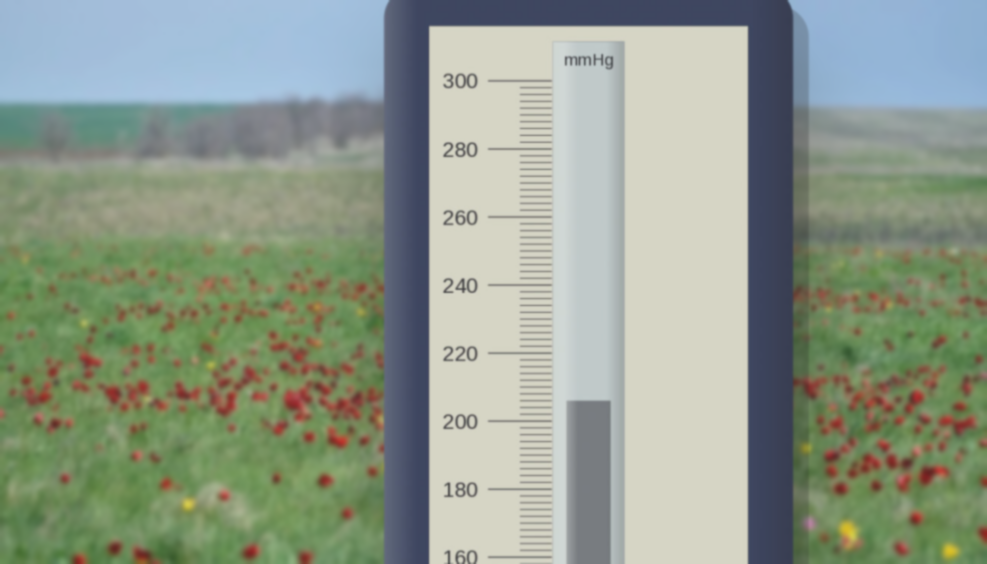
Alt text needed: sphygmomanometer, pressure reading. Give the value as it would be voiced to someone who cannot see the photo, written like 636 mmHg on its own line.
206 mmHg
